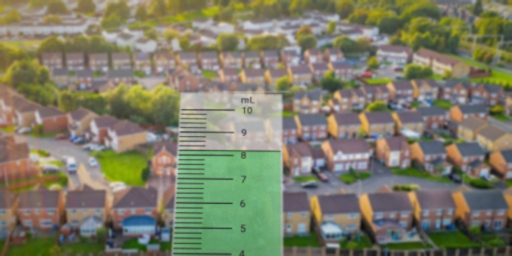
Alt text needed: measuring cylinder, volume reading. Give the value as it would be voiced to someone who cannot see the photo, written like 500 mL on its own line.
8.2 mL
